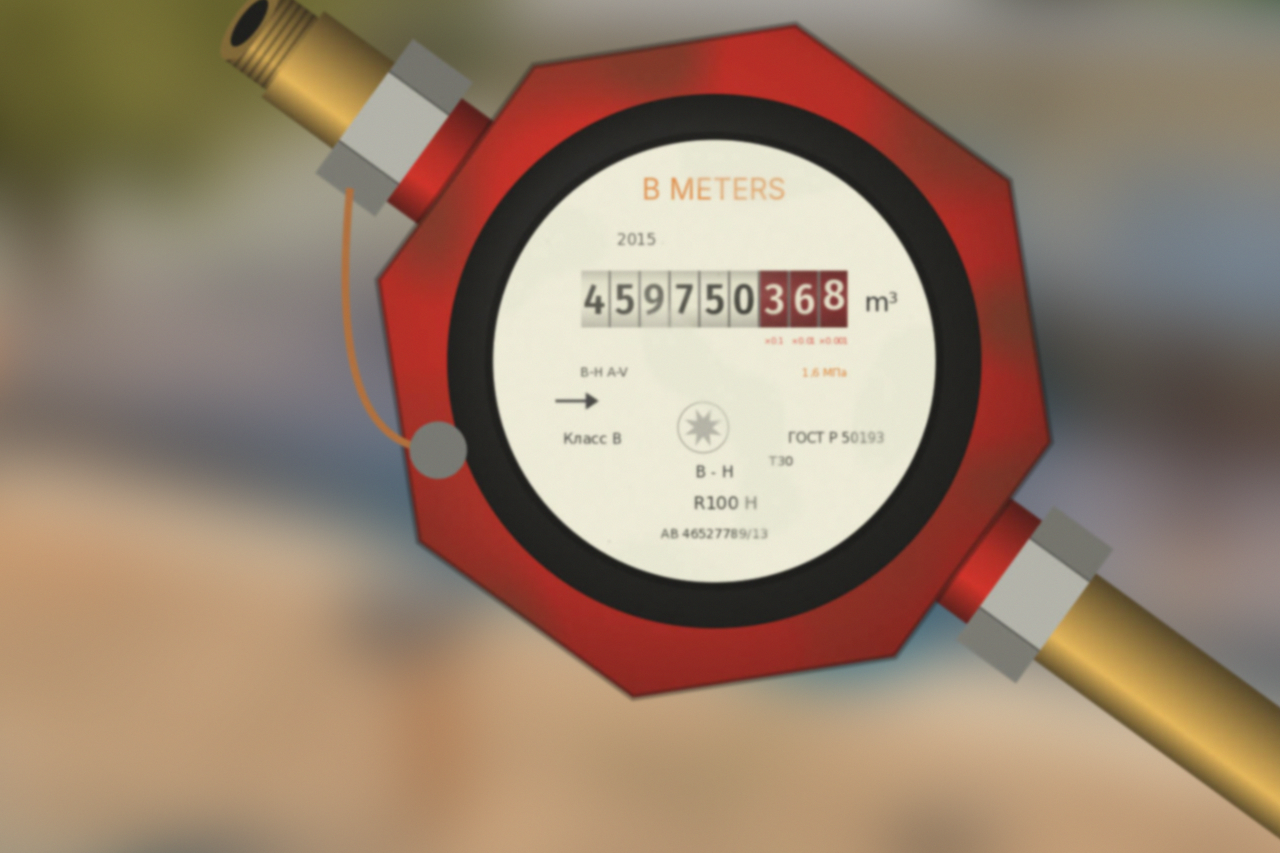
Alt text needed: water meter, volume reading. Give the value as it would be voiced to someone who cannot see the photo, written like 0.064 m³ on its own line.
459750.368 m³
